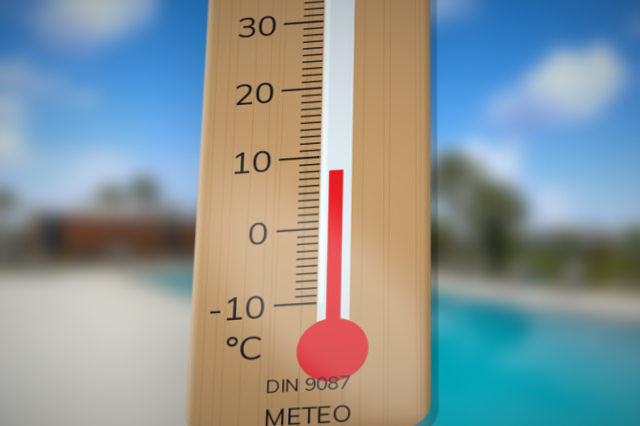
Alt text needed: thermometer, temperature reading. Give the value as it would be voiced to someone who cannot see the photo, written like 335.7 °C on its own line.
8 °C
